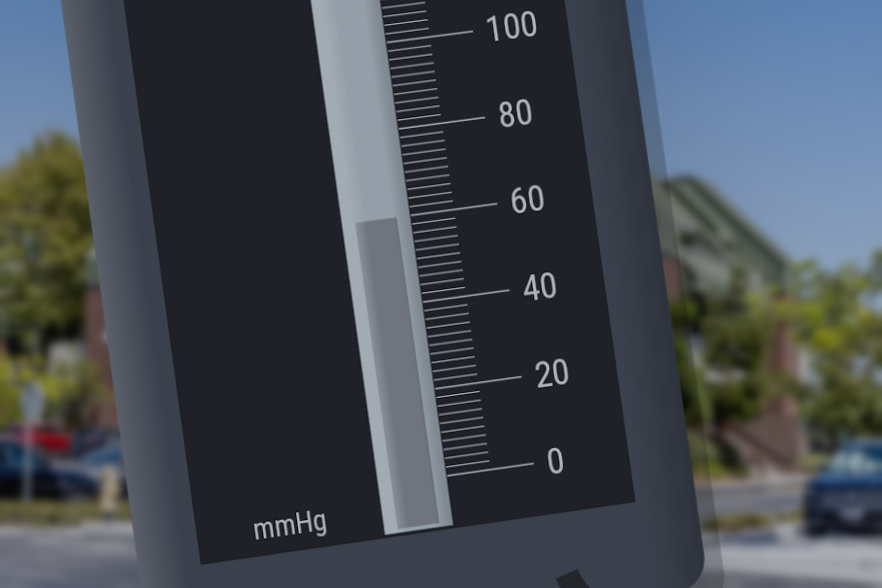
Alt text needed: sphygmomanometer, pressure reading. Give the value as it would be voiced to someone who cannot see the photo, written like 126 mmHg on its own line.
60 mmHg
